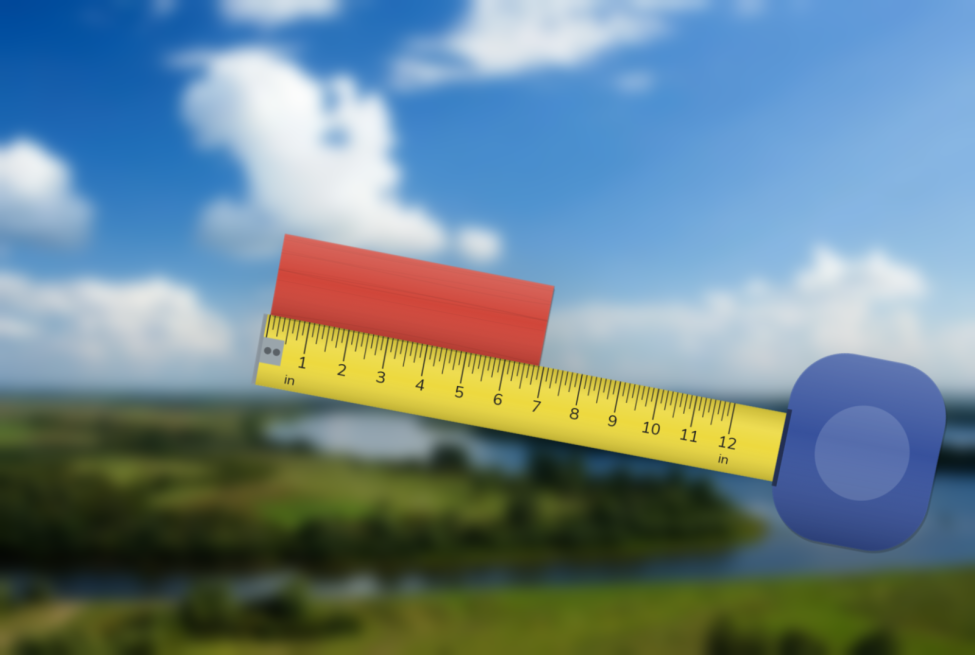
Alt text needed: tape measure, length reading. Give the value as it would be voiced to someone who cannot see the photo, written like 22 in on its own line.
6.875 in
